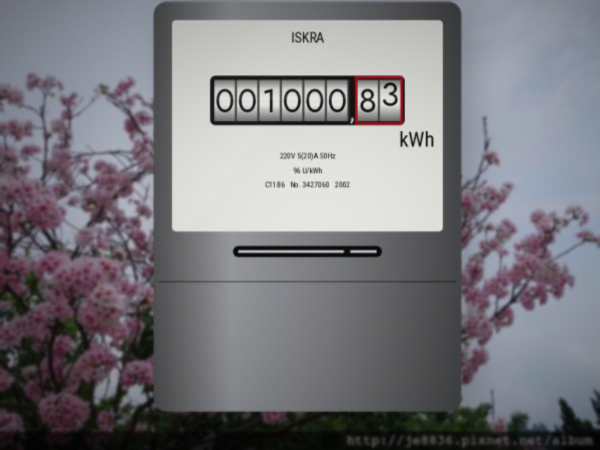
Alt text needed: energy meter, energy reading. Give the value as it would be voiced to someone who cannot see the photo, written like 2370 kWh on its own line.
1000.83 kWh
